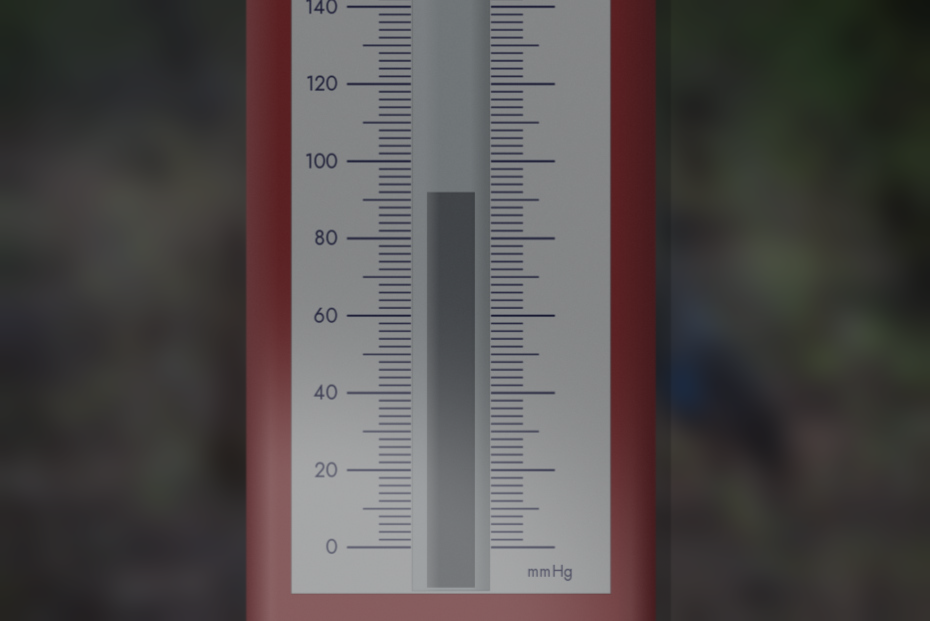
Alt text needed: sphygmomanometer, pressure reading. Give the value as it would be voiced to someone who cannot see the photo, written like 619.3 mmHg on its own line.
92 mmHg
